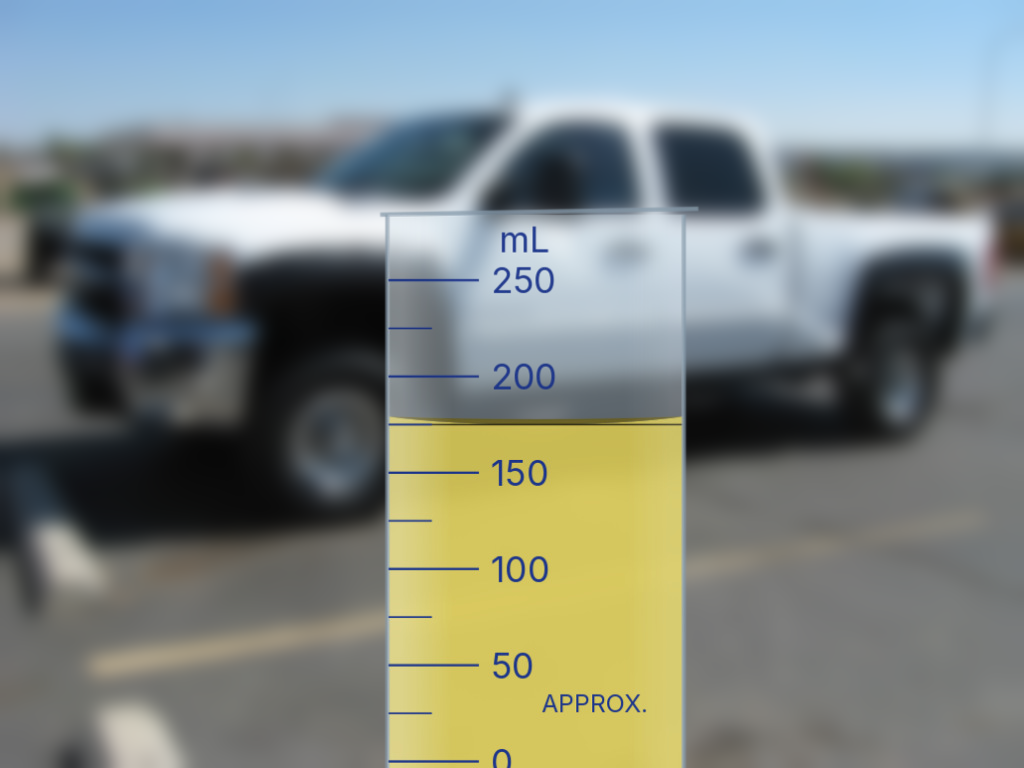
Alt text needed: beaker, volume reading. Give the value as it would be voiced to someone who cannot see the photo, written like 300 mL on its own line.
175 mL
